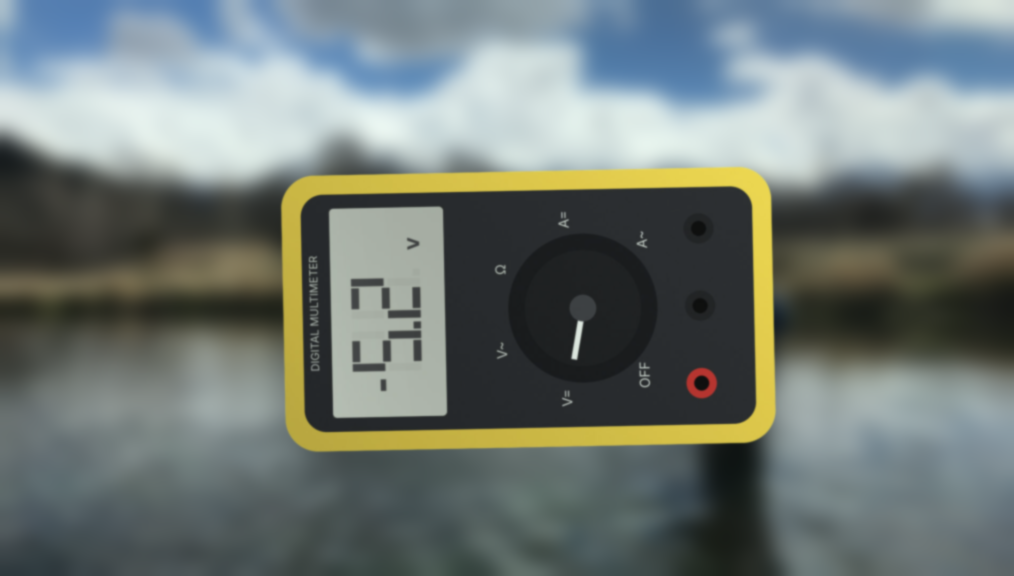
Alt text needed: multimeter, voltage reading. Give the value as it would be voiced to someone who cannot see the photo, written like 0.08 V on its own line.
-5.2 V
